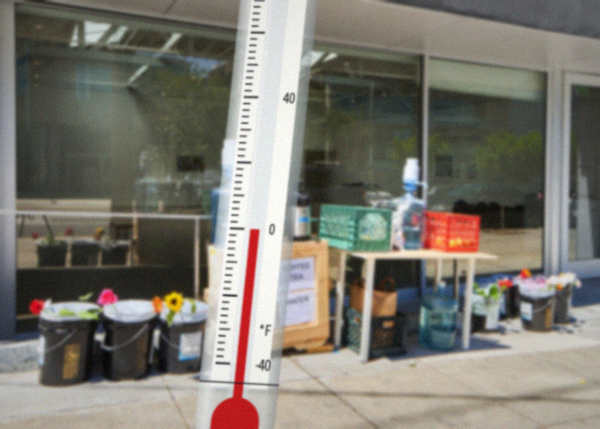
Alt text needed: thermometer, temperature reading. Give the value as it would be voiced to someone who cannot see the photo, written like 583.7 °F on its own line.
0 °F
